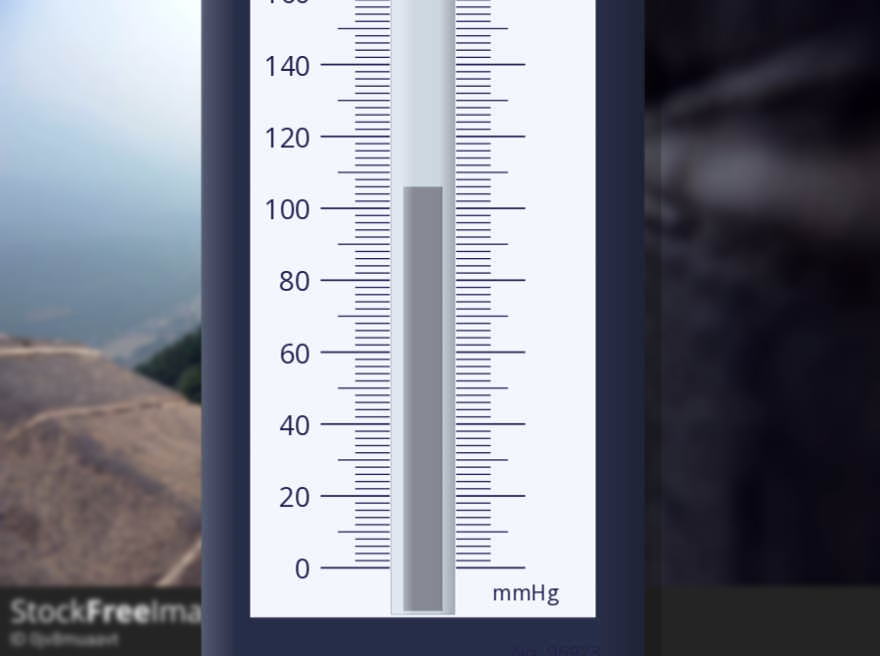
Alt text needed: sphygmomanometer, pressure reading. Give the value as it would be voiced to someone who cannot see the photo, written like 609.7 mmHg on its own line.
106 mmHg
